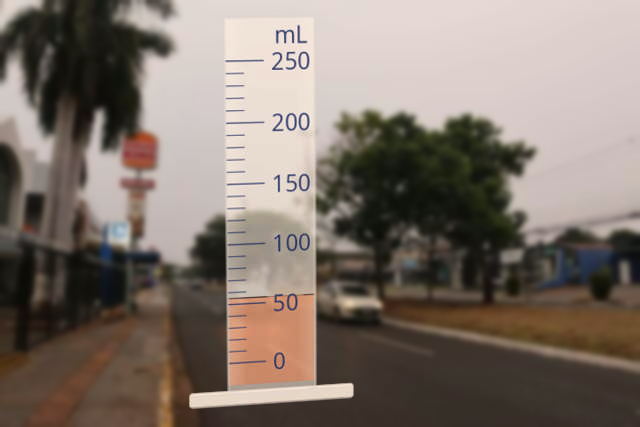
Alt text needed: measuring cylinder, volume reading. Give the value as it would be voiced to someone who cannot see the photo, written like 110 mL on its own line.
55 mL
